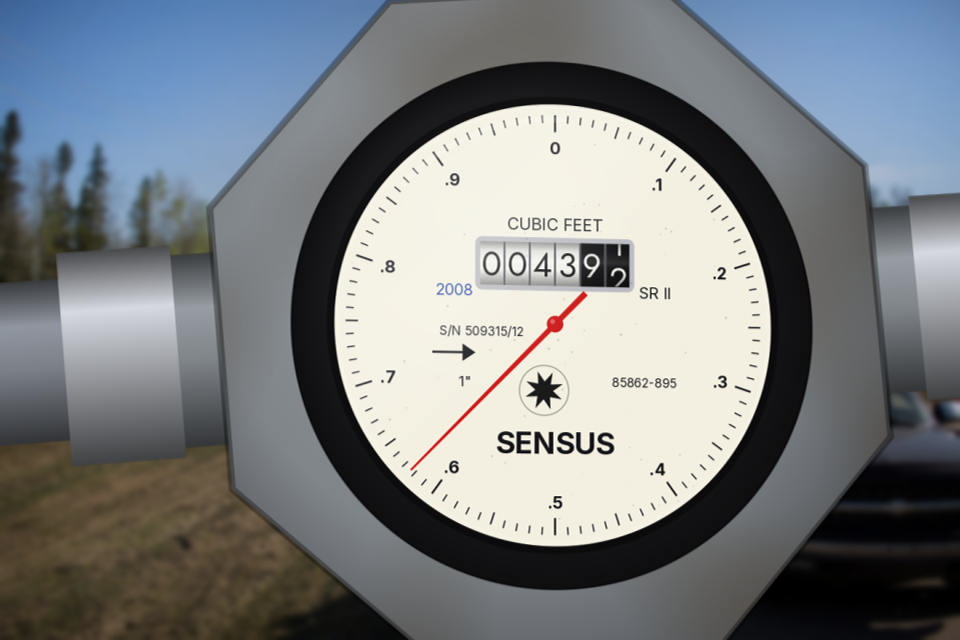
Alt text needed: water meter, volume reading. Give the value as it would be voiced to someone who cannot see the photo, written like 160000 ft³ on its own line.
4391.62 ft³
